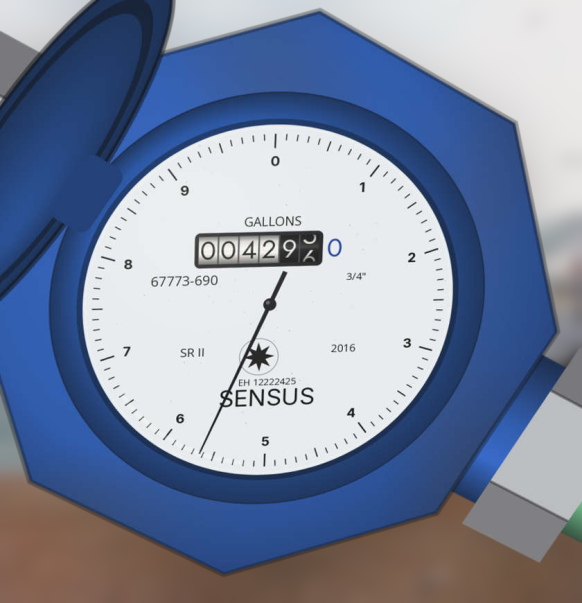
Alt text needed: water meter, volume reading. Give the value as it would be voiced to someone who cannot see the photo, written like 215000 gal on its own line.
42955.6 gal
